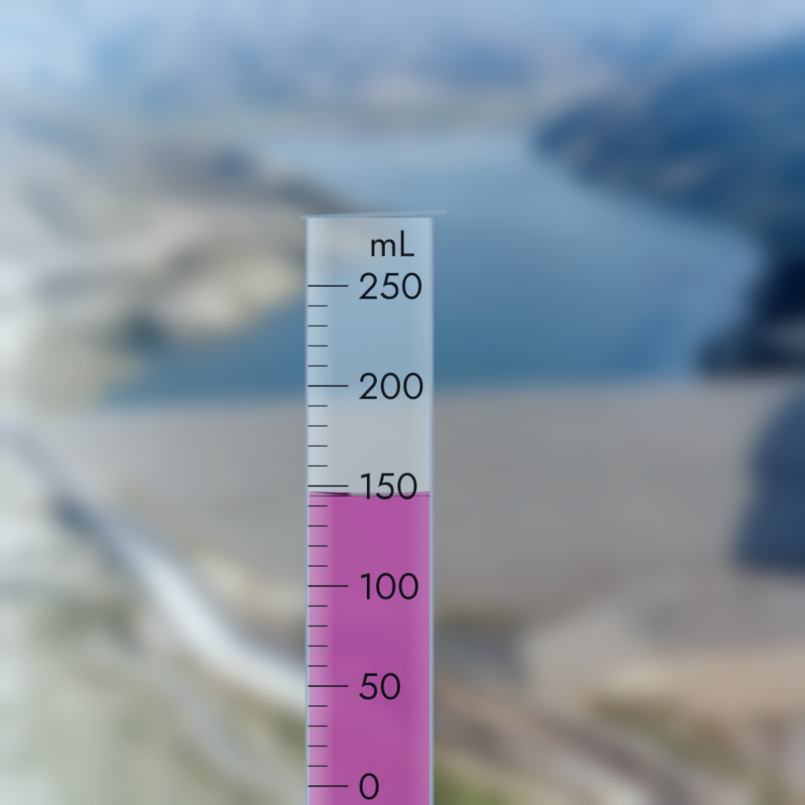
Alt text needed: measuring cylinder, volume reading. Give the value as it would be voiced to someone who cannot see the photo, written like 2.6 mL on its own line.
145 mL
